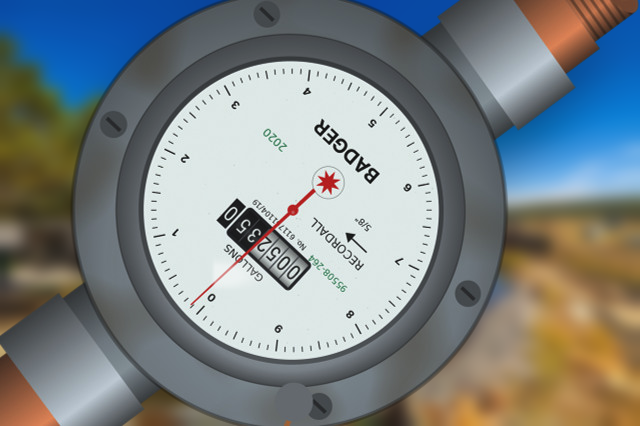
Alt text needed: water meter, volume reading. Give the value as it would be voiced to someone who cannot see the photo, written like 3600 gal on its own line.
52350.1 gal
